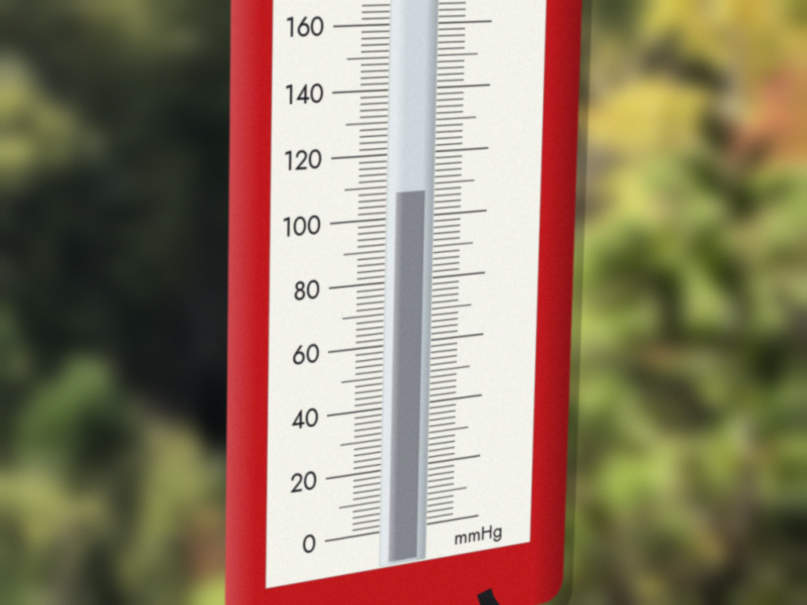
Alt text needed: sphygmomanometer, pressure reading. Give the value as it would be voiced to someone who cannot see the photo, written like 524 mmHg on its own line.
108 mmHg
